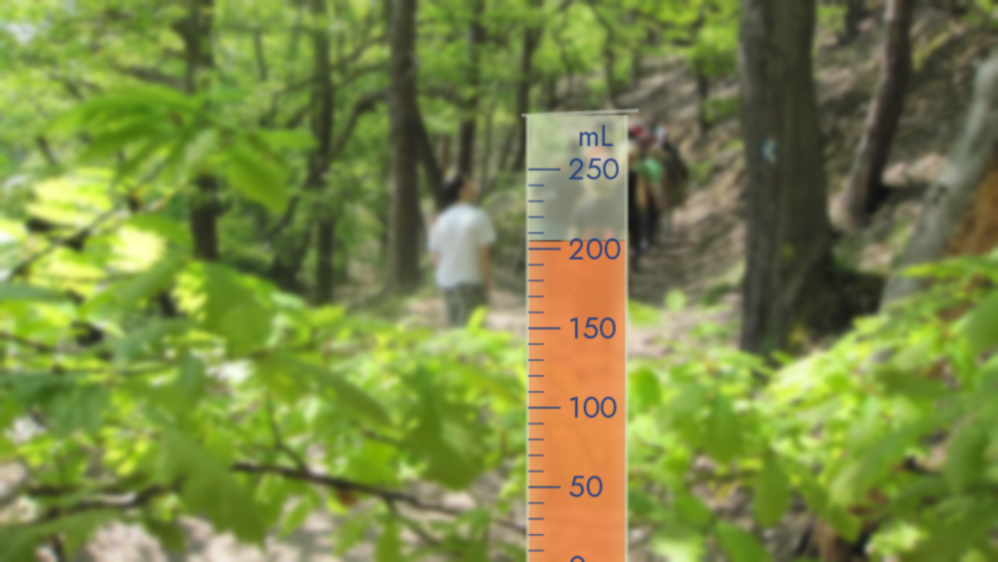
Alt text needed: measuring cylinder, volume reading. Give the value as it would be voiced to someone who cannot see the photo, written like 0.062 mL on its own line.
205 mL
